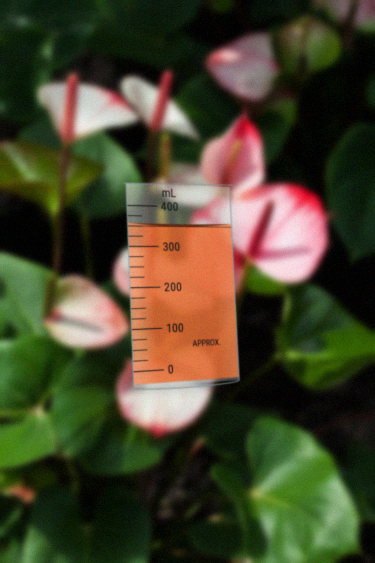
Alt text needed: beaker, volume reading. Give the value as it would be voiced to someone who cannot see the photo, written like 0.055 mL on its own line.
350 mL
